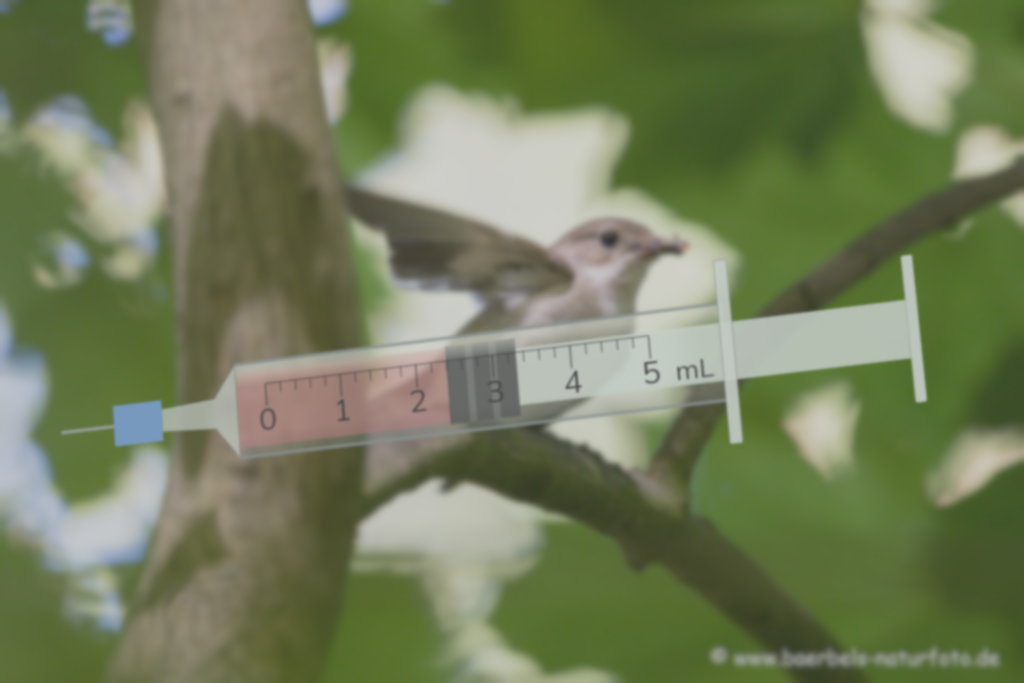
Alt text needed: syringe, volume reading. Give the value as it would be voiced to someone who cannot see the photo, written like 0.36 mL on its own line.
2.4 mL
